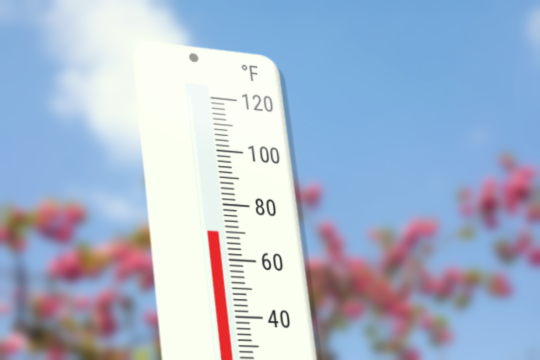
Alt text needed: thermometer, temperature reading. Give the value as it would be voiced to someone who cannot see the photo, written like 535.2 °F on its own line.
70 °F
